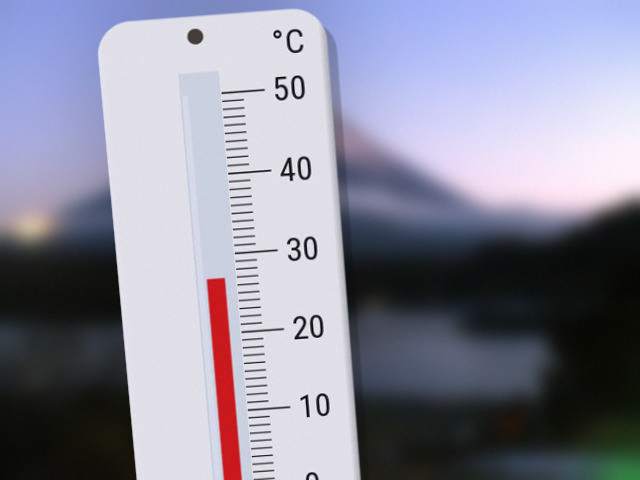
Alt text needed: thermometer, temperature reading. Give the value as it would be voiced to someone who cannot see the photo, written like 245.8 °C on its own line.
27 °C
